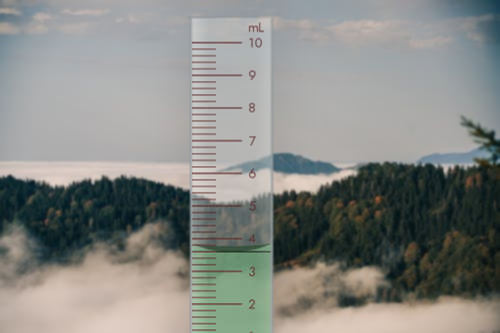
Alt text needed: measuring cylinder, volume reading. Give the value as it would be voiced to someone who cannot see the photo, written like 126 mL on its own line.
3.6 mL
